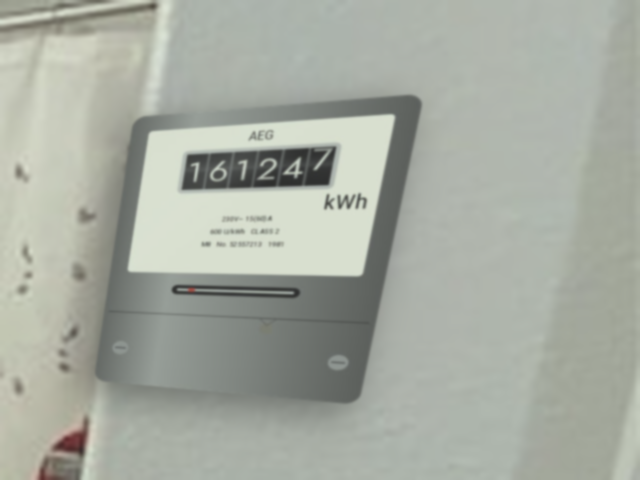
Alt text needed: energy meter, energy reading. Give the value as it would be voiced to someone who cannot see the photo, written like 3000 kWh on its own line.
161247 kWh
